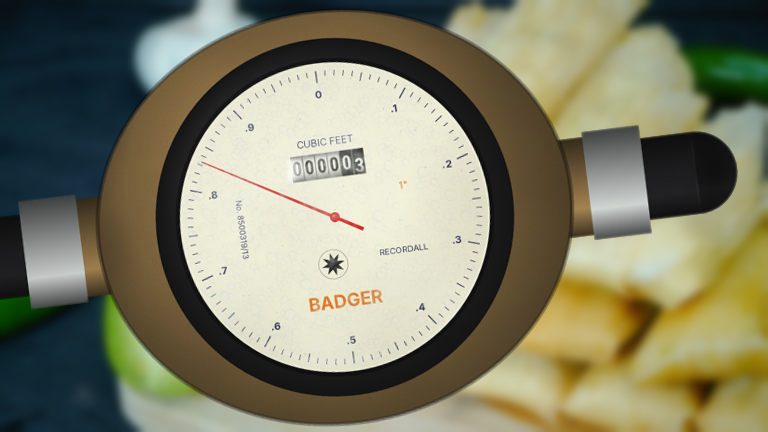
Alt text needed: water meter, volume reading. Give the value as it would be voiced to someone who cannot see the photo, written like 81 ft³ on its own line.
2.83 ft³
